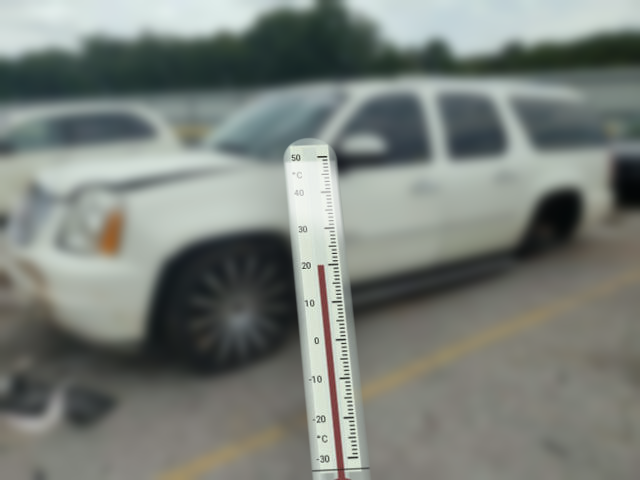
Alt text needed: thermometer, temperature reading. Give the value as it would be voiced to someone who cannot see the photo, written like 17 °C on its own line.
20 °C
